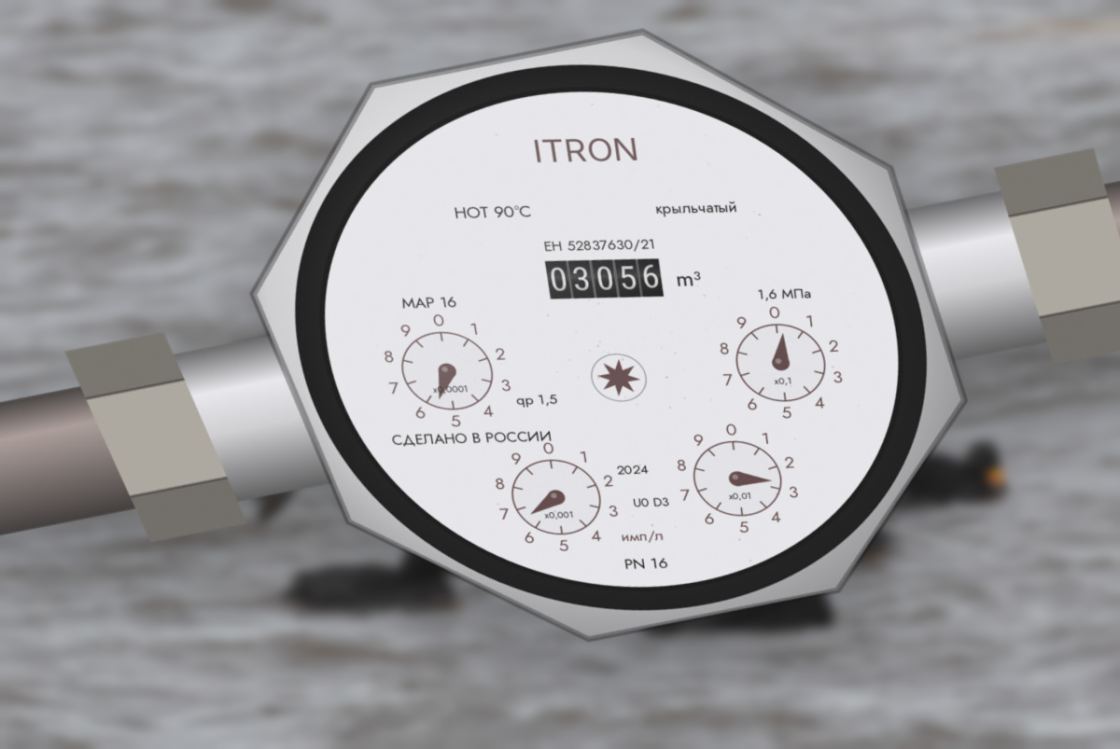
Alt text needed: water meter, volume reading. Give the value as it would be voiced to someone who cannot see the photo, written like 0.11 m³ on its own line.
3056.0265 m³
